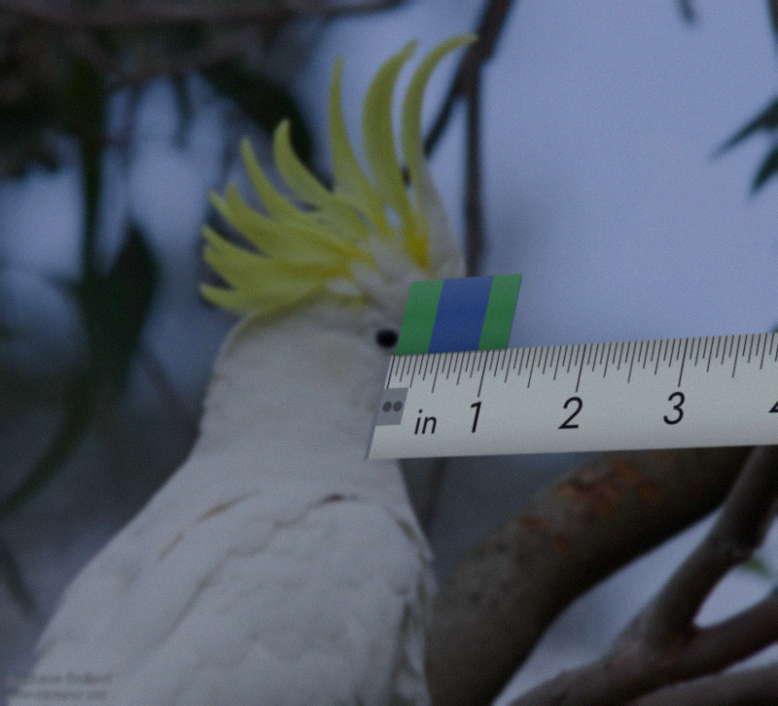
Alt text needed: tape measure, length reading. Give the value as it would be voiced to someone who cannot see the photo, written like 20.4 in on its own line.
1.1875 in
